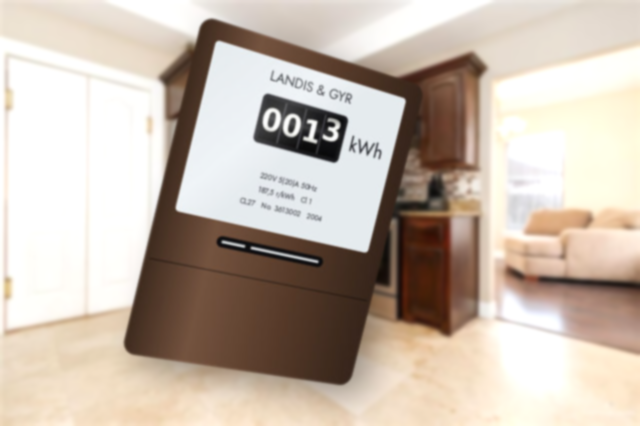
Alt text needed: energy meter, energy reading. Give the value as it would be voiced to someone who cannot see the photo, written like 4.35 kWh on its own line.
13 kWh
